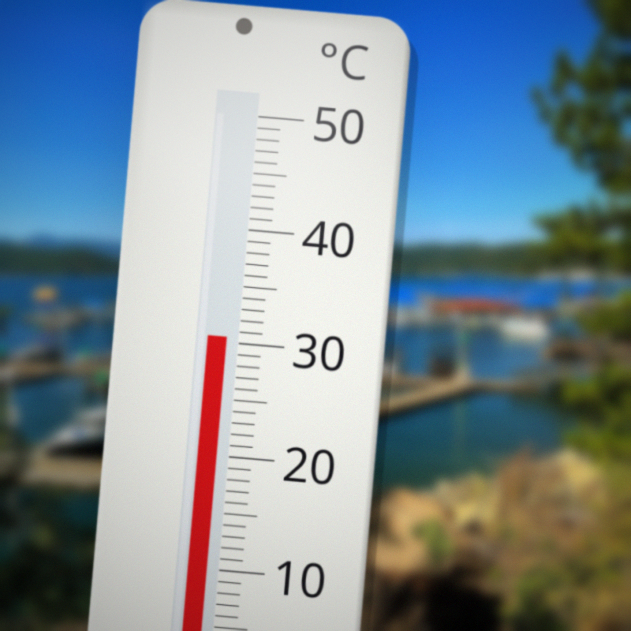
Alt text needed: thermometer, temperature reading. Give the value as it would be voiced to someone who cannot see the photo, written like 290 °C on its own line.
30.5 °C
